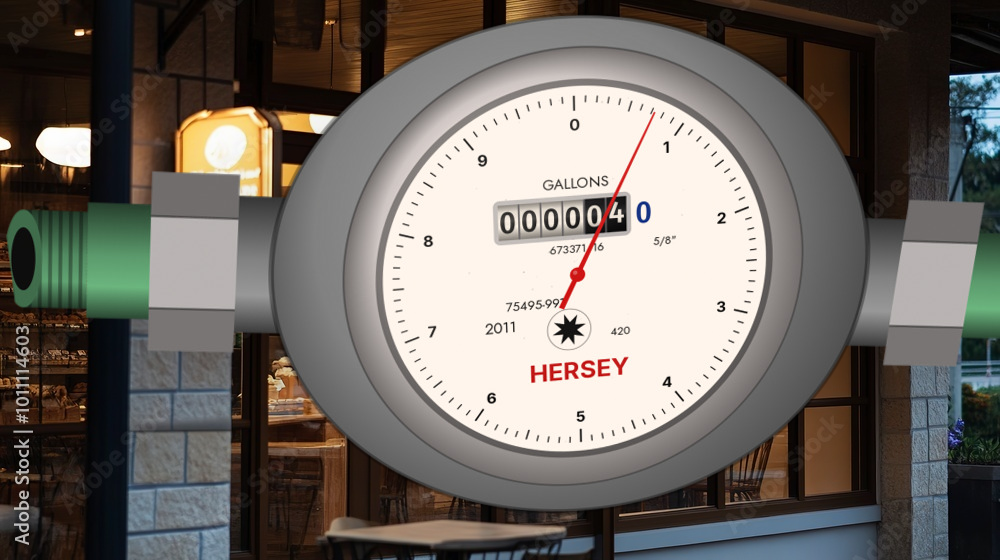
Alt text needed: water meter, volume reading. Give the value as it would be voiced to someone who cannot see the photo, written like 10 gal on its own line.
40.7 gal
